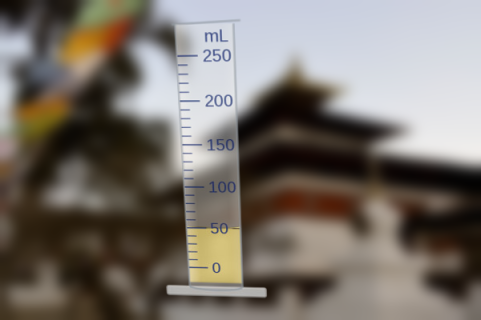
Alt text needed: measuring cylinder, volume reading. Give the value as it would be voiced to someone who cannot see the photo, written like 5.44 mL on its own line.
50 mL
